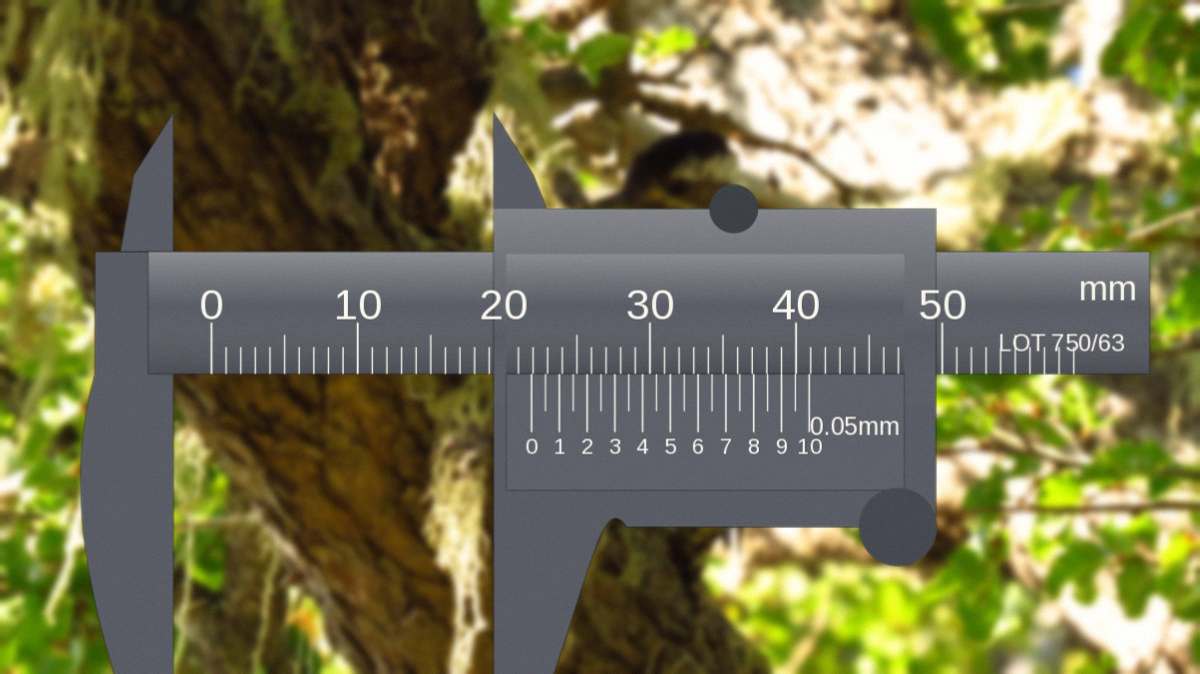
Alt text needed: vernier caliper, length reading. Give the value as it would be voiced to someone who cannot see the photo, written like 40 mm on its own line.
21.9 mm
